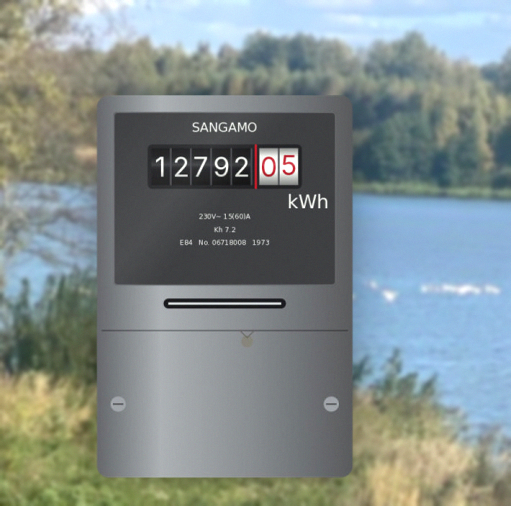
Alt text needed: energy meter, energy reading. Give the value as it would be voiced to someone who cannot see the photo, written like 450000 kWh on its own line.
12792.05 kWh
